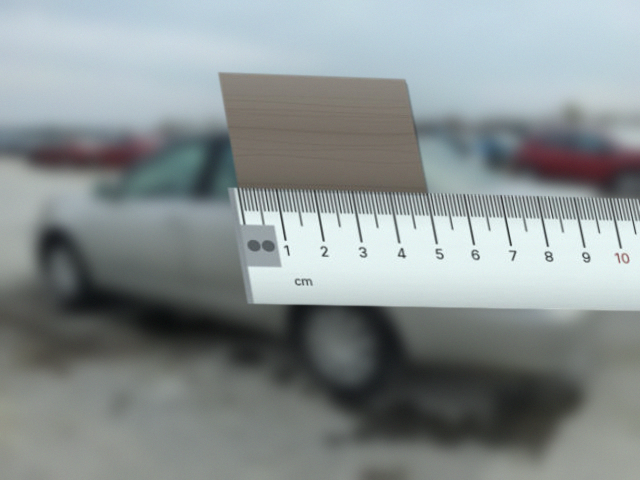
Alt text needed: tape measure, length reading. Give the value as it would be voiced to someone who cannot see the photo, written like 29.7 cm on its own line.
5 cm
